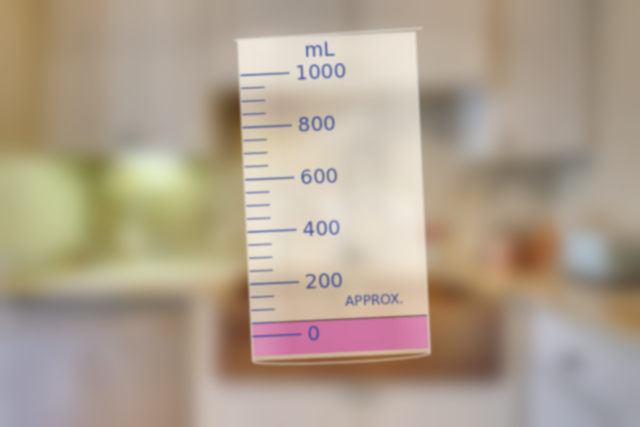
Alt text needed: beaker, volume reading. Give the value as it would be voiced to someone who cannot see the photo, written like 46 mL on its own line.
50 mL
